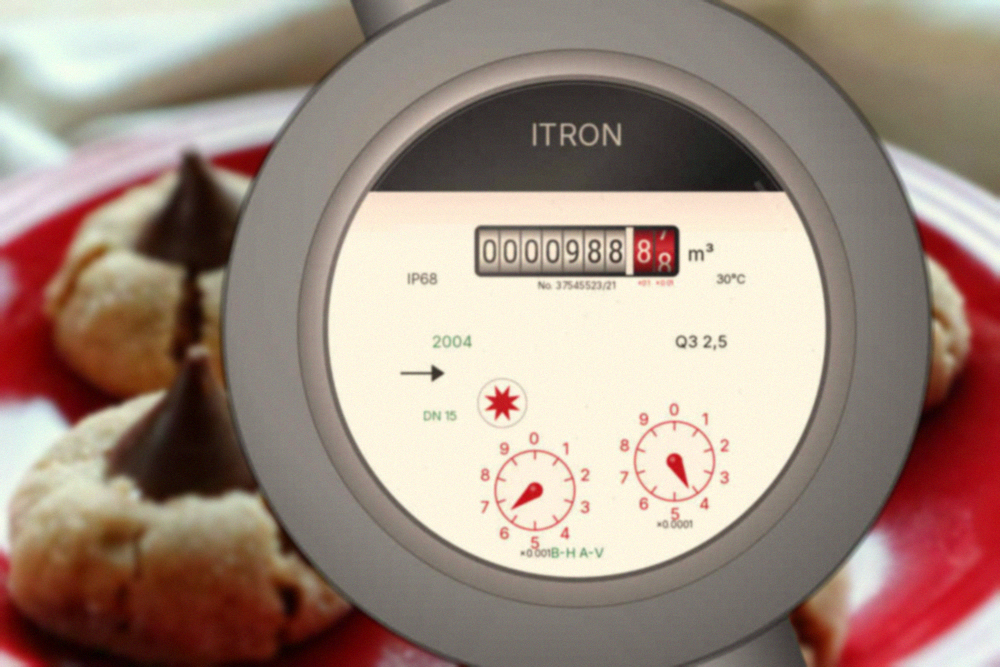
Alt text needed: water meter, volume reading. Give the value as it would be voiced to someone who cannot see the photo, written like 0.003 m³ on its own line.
988.8764 m³
